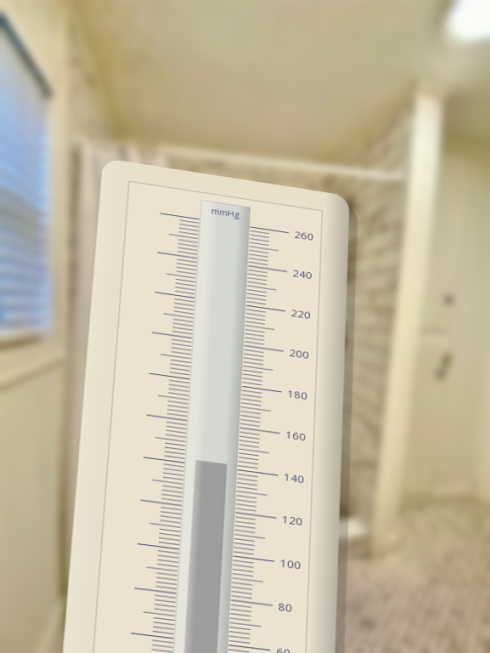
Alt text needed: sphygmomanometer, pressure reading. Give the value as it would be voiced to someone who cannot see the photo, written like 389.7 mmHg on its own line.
142 mmHg
